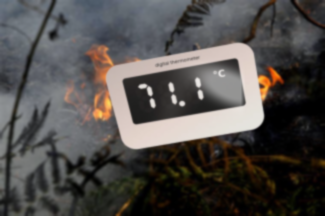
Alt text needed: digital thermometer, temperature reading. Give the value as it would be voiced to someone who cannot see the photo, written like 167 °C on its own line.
71.1 °C
